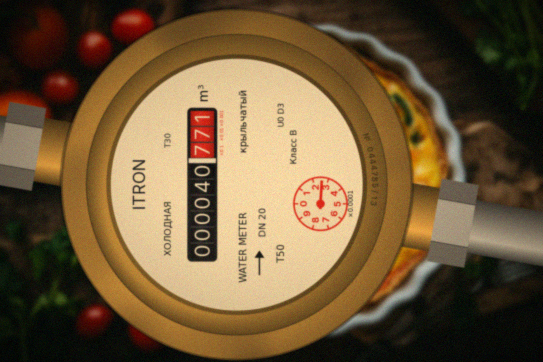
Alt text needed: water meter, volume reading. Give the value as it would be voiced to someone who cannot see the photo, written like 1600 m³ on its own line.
40.7712 m³
